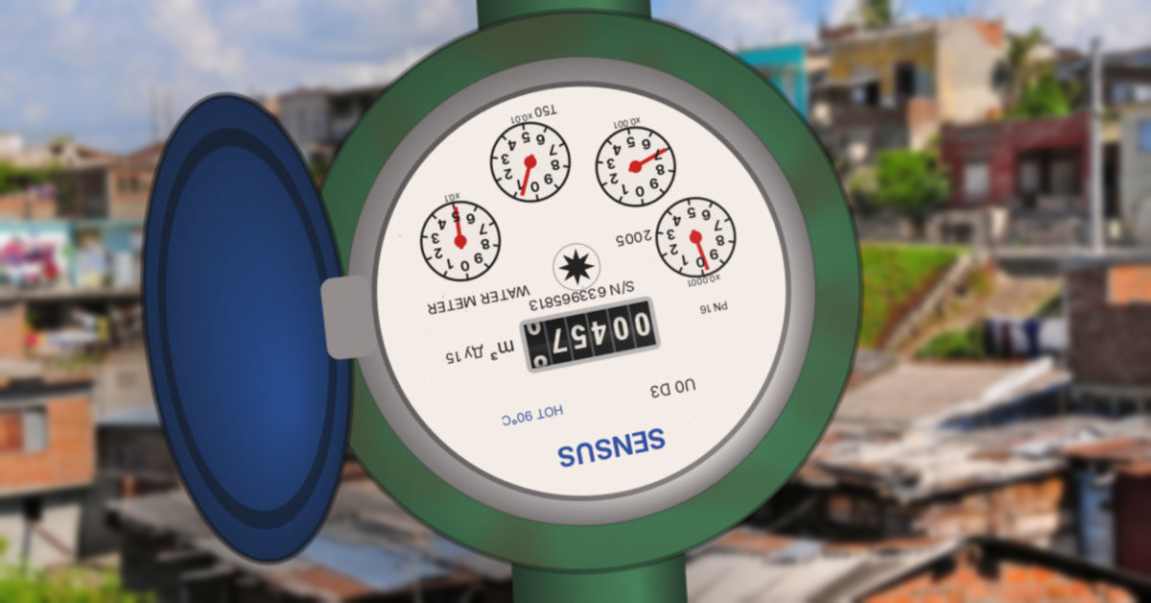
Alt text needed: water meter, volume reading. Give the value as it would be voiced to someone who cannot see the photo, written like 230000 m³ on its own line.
4578.5069 m³
